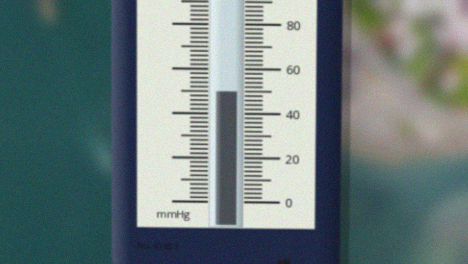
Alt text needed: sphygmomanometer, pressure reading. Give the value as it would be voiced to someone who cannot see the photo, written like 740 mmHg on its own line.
50 mmHg
